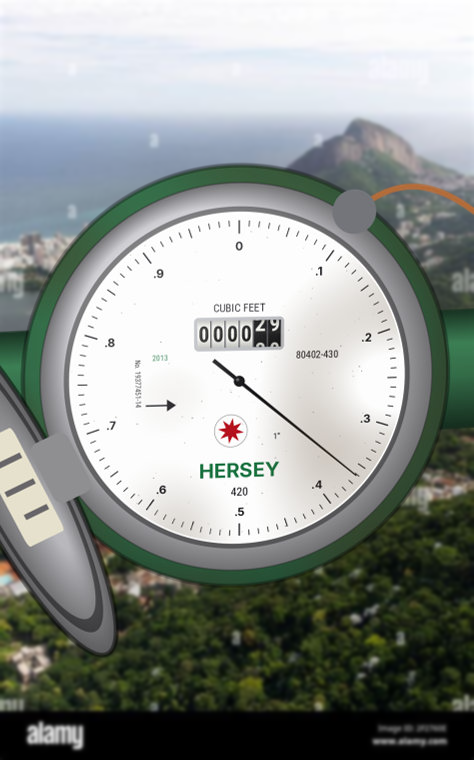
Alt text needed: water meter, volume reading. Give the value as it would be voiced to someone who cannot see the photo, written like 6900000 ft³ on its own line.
29.36 ft³
